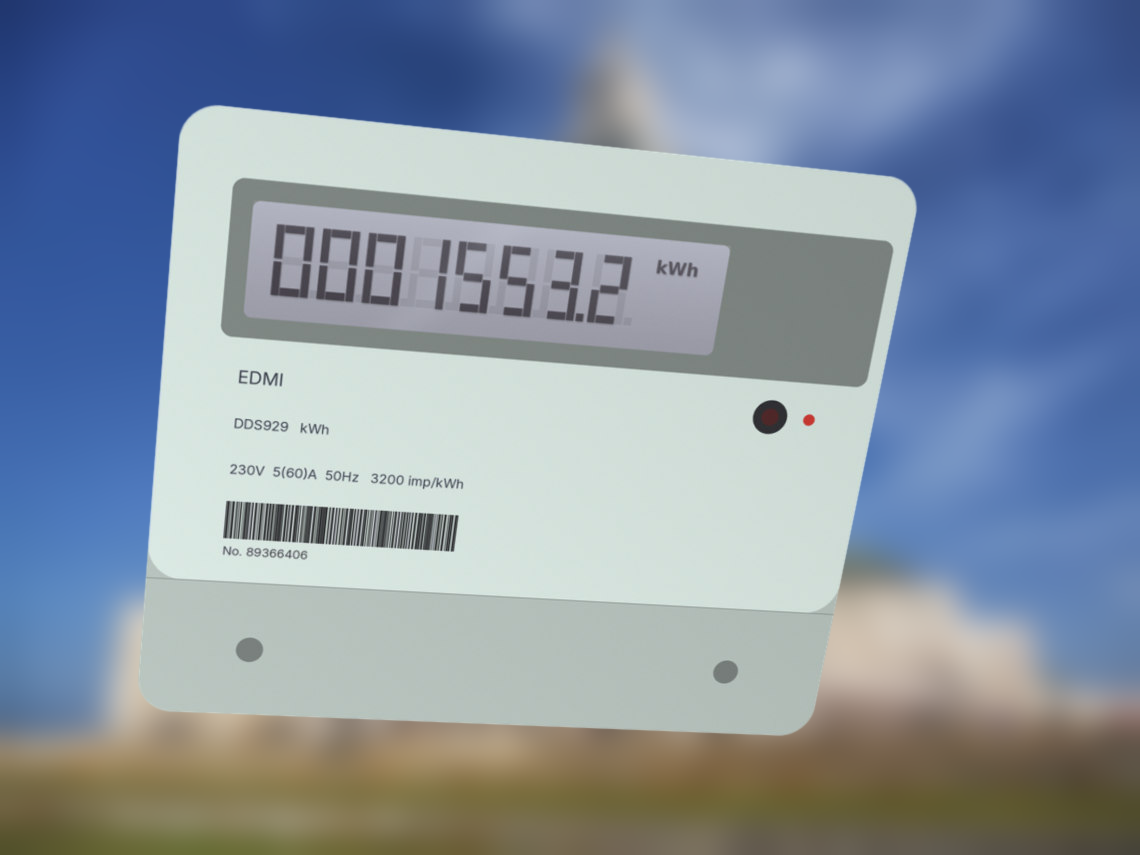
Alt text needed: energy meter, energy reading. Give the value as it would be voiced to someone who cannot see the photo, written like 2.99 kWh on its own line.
1553.2 kWh
